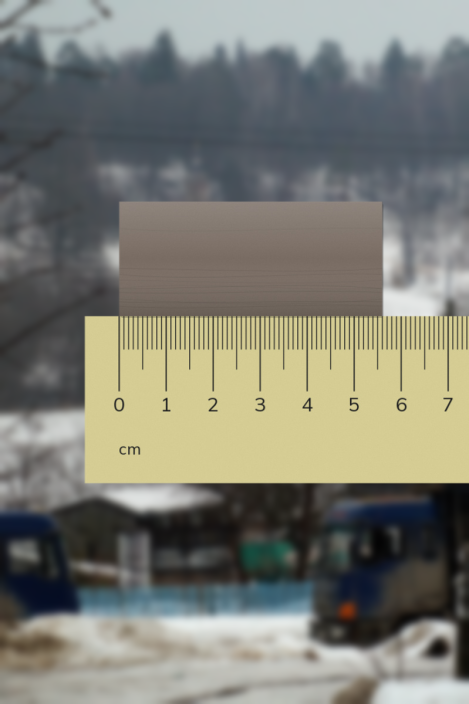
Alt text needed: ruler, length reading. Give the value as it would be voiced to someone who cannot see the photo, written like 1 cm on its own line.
5.6 cm
